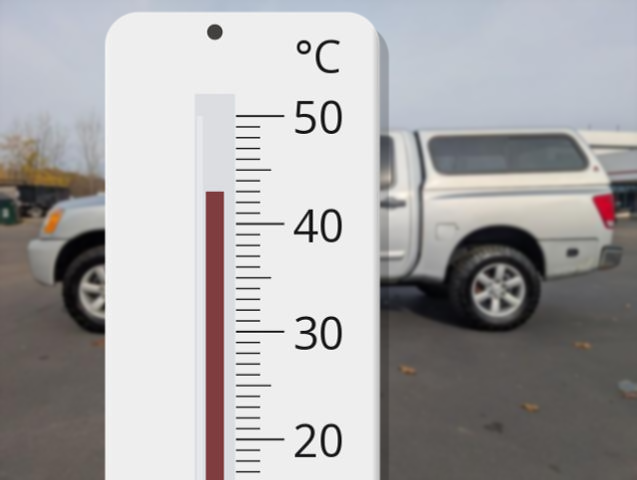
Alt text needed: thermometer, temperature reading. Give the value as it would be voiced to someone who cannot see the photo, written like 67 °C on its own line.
43 °C
